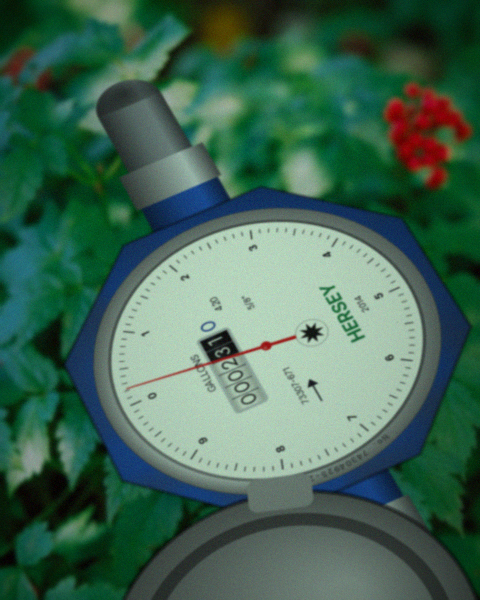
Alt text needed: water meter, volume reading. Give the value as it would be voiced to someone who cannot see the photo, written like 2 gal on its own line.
2310.2 gal
